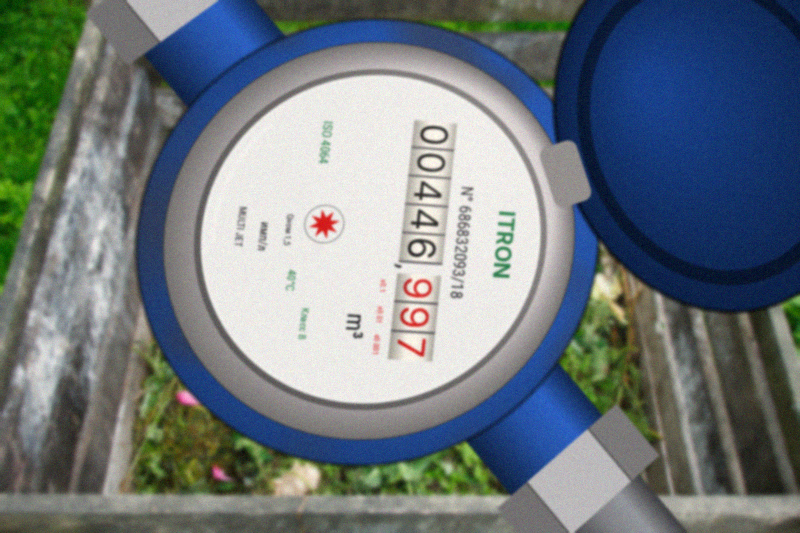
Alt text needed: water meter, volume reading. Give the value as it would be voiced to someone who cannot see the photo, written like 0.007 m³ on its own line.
446.997 m³
